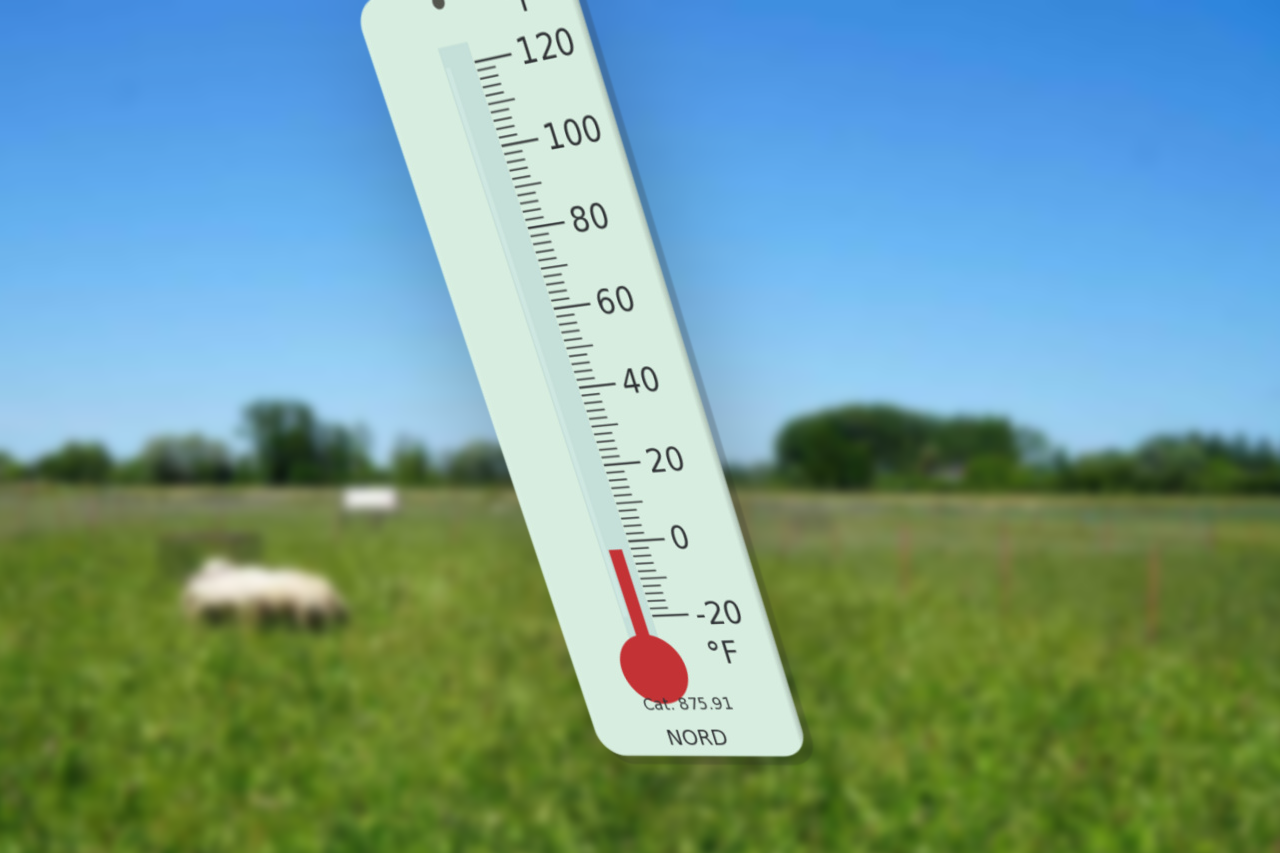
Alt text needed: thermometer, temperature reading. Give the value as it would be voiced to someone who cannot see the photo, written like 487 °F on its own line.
-2 °F
